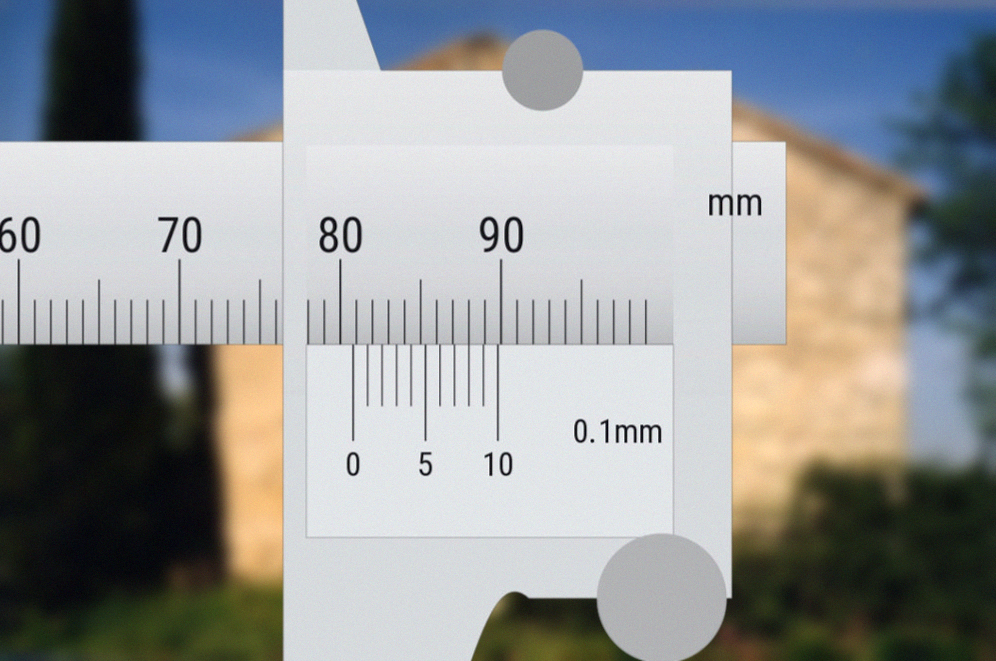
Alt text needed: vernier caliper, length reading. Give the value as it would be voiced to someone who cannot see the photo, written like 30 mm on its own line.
80.8 mm
